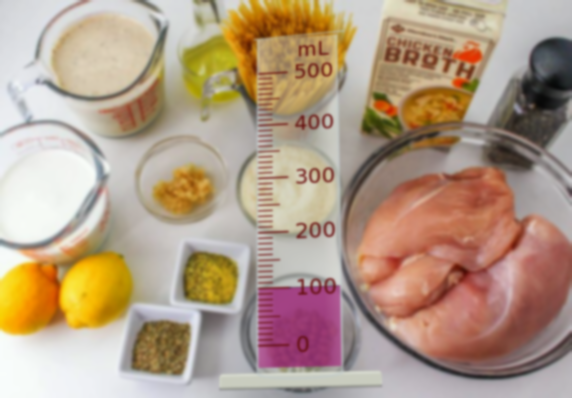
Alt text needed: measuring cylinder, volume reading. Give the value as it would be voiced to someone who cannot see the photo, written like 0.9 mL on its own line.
100 mL
